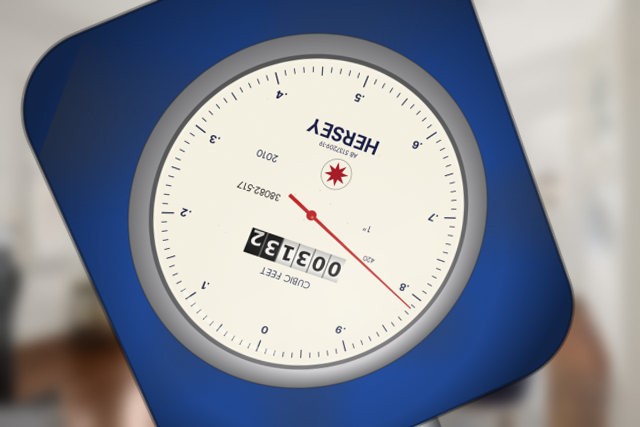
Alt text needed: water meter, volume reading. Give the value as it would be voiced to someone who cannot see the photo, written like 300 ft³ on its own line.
3131.81 ft³
